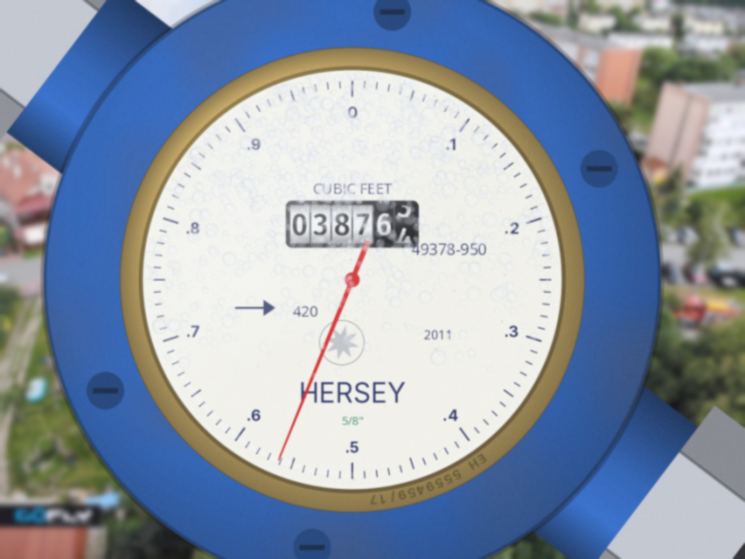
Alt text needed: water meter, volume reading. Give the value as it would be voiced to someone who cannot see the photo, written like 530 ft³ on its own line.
38763.56 ft³
